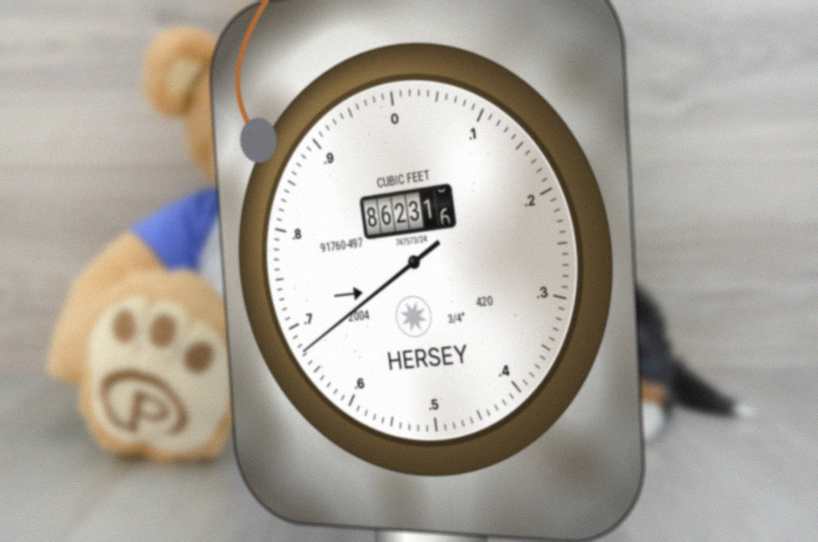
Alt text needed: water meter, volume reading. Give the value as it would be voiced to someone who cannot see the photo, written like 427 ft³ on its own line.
862315.67 ft³
